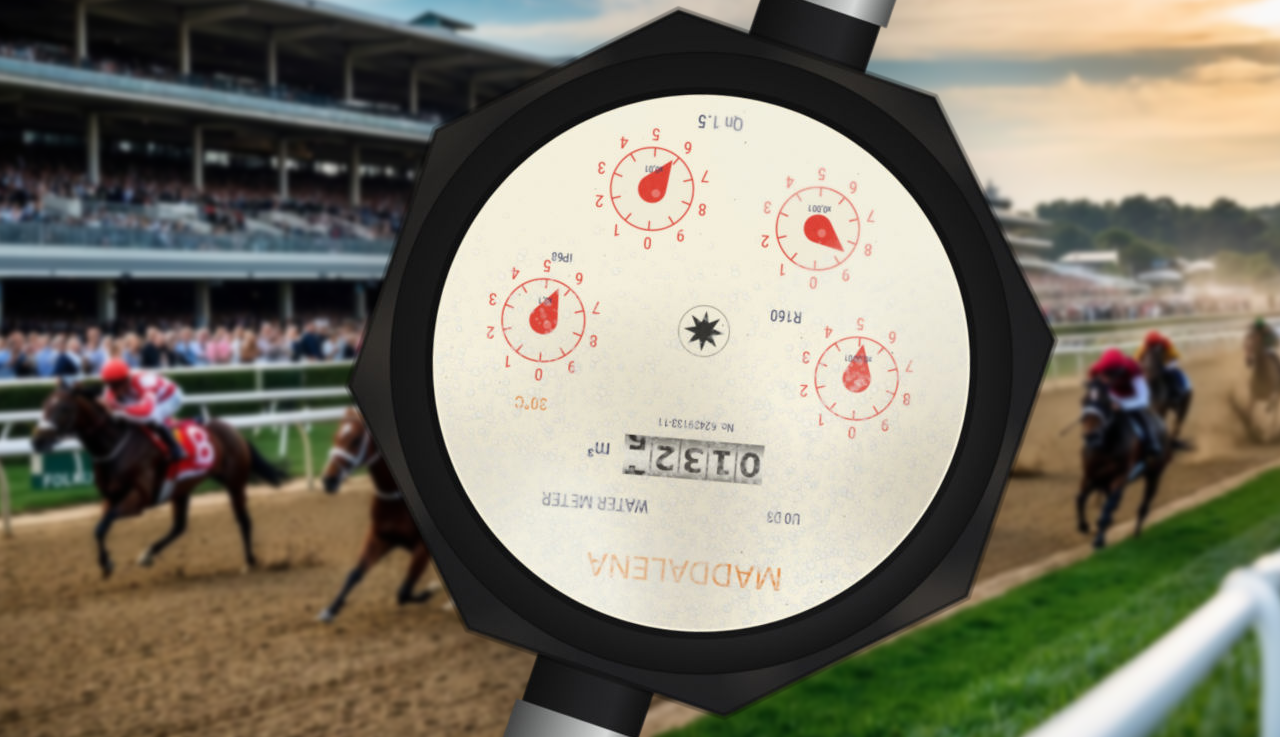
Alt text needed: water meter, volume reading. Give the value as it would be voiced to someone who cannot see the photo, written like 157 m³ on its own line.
1324.5585 m³
